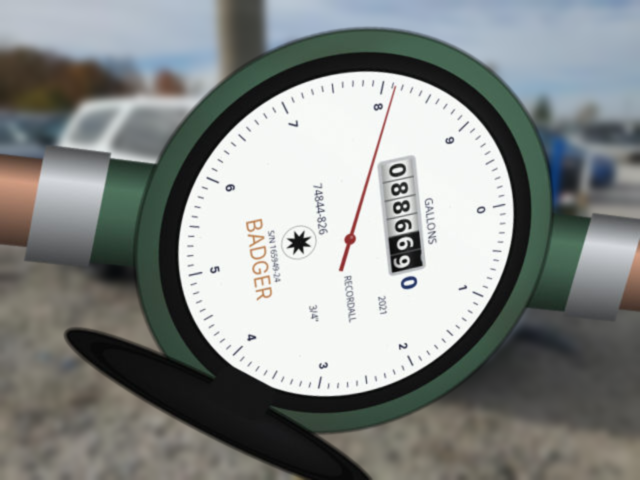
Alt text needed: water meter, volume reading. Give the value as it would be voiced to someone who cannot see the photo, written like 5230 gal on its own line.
886688.1 gal
